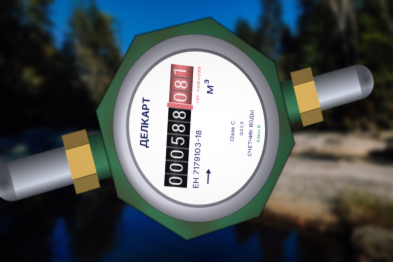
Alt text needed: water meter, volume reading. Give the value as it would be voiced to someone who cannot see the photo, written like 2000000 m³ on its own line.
588.081 m³
